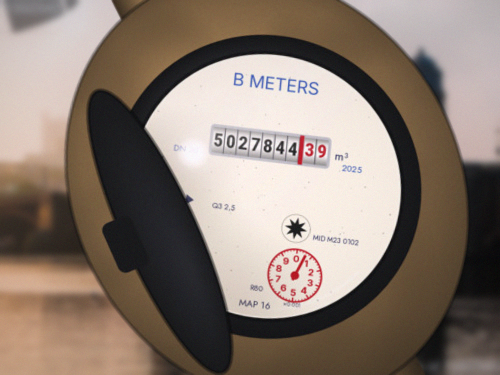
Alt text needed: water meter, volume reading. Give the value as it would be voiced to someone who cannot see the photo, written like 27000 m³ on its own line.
5027844.390 m³
